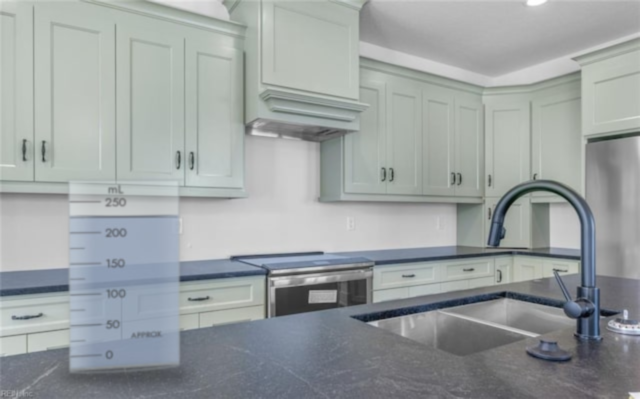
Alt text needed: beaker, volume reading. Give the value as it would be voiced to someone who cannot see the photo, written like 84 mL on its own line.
225 mL
